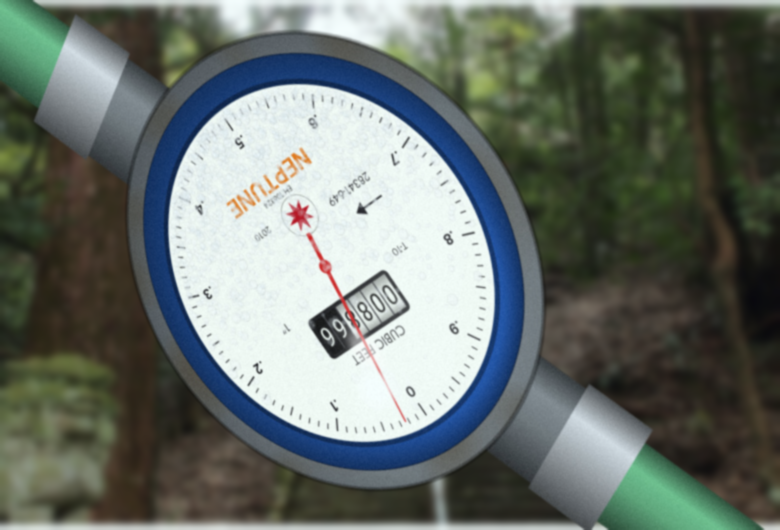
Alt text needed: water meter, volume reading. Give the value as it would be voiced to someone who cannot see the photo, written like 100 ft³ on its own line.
8866.02 ft³
